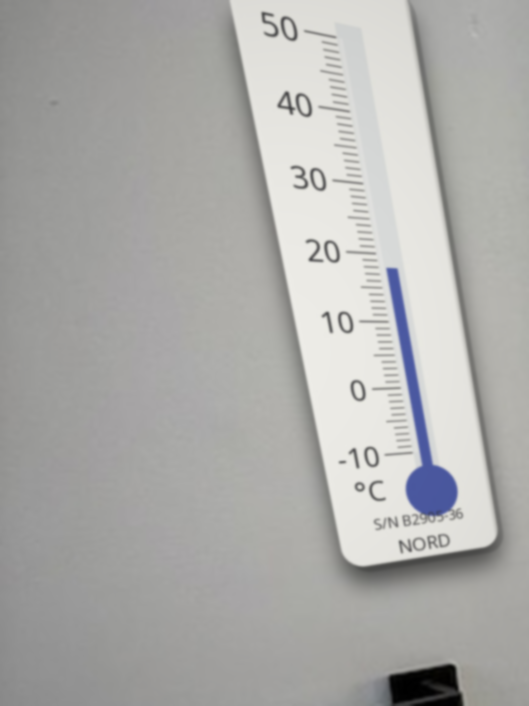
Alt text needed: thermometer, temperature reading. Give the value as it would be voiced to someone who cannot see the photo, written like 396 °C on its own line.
18 °C
